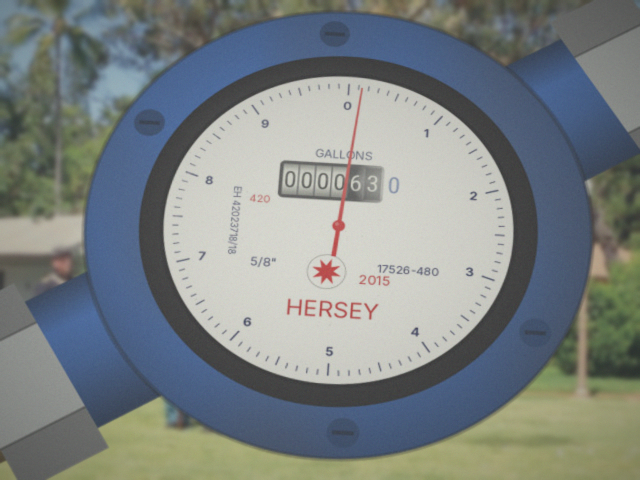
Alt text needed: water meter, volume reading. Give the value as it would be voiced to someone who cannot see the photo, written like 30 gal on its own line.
630.1 gal
